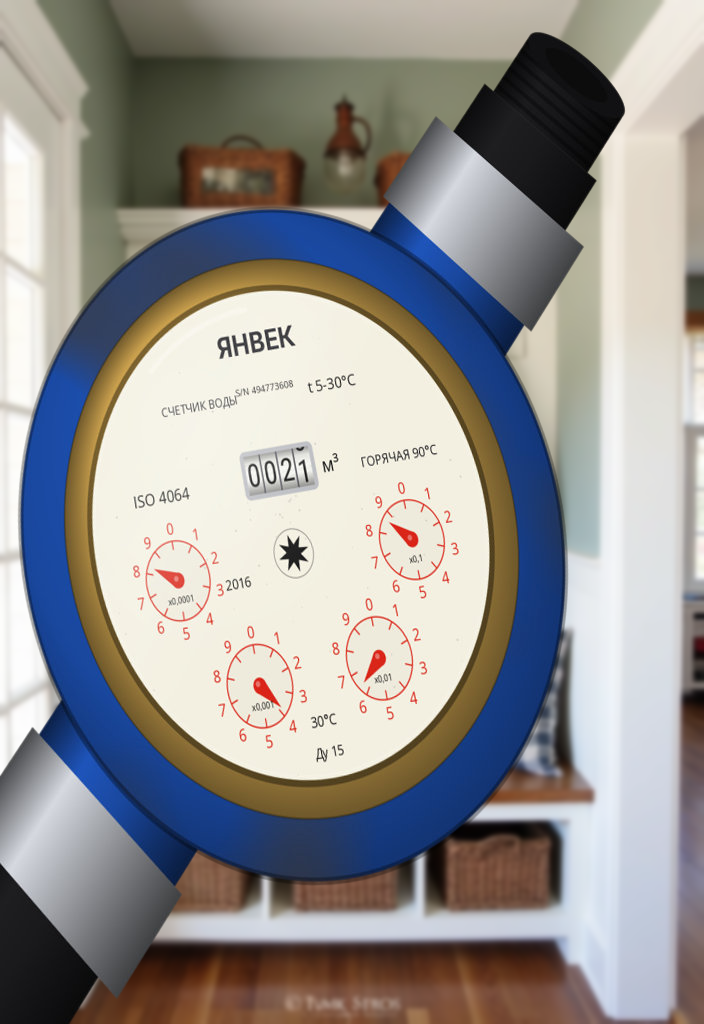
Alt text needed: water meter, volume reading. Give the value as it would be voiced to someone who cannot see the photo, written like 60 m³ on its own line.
20.8638 m³
